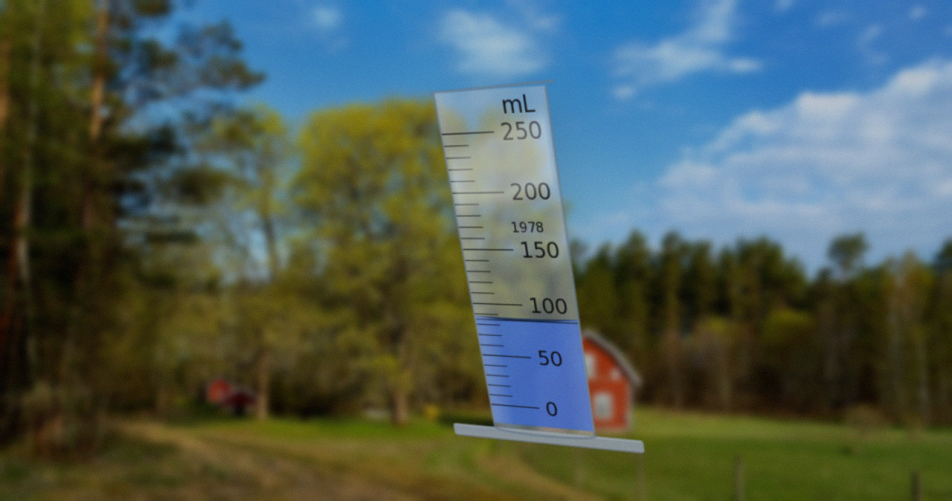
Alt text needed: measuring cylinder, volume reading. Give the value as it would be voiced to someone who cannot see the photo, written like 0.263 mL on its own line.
85 mL
